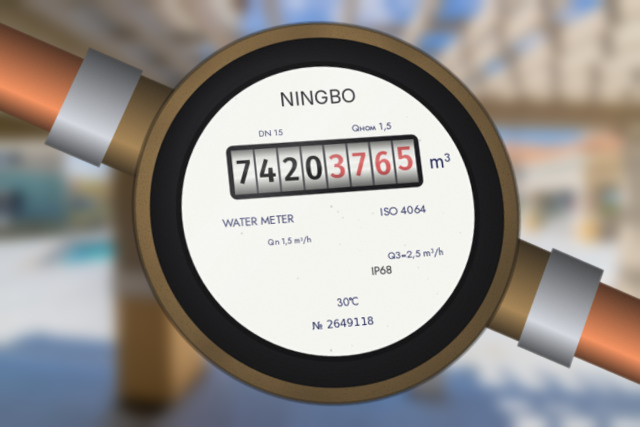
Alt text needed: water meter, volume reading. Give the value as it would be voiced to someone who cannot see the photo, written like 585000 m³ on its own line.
7420.3765 m³
